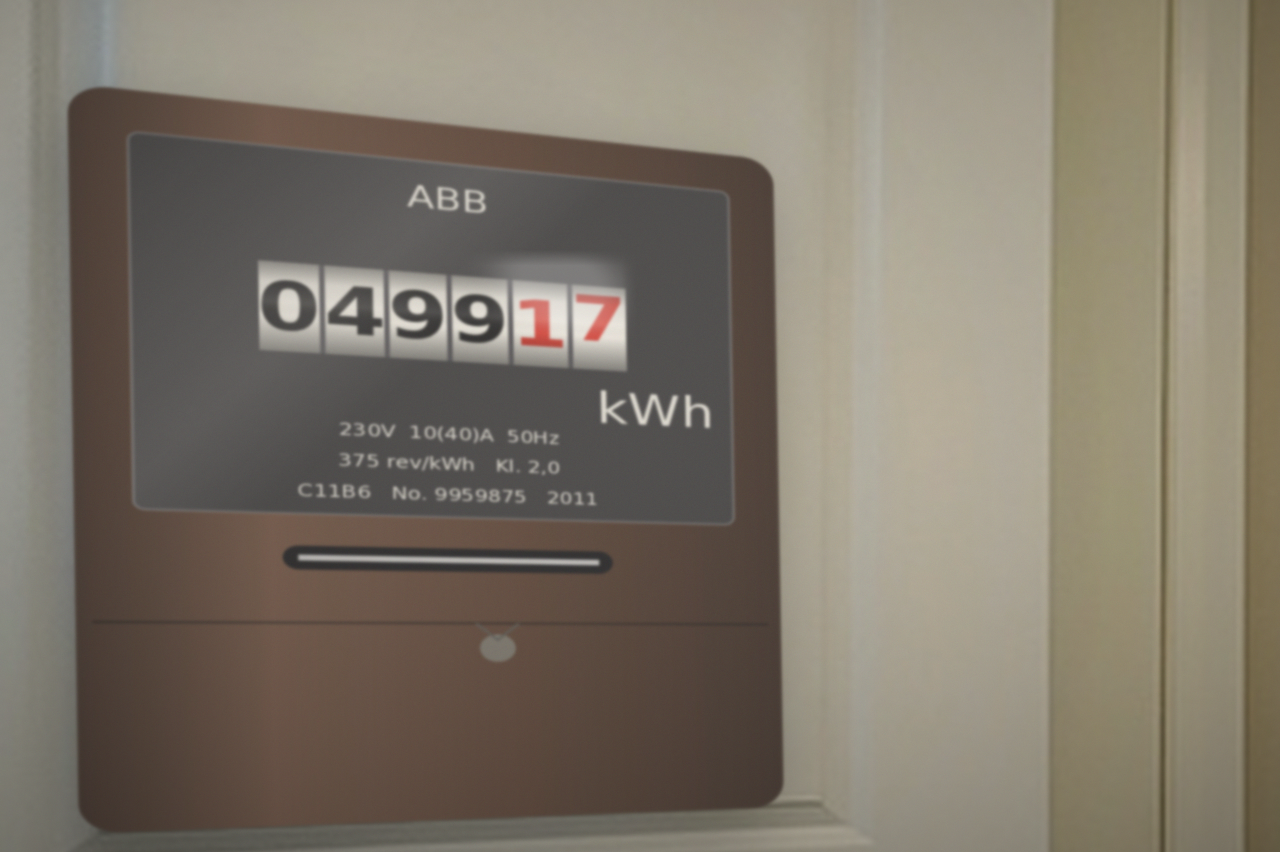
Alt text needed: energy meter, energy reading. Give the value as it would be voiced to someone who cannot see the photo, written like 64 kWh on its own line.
499.17 kWh
